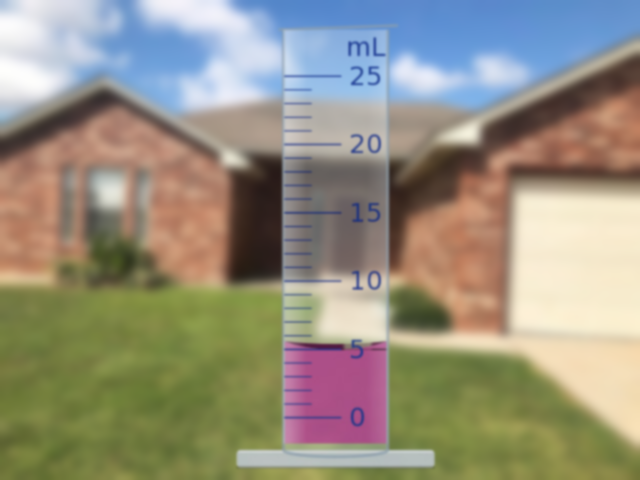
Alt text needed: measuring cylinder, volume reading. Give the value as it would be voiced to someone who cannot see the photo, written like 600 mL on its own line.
5 mL
